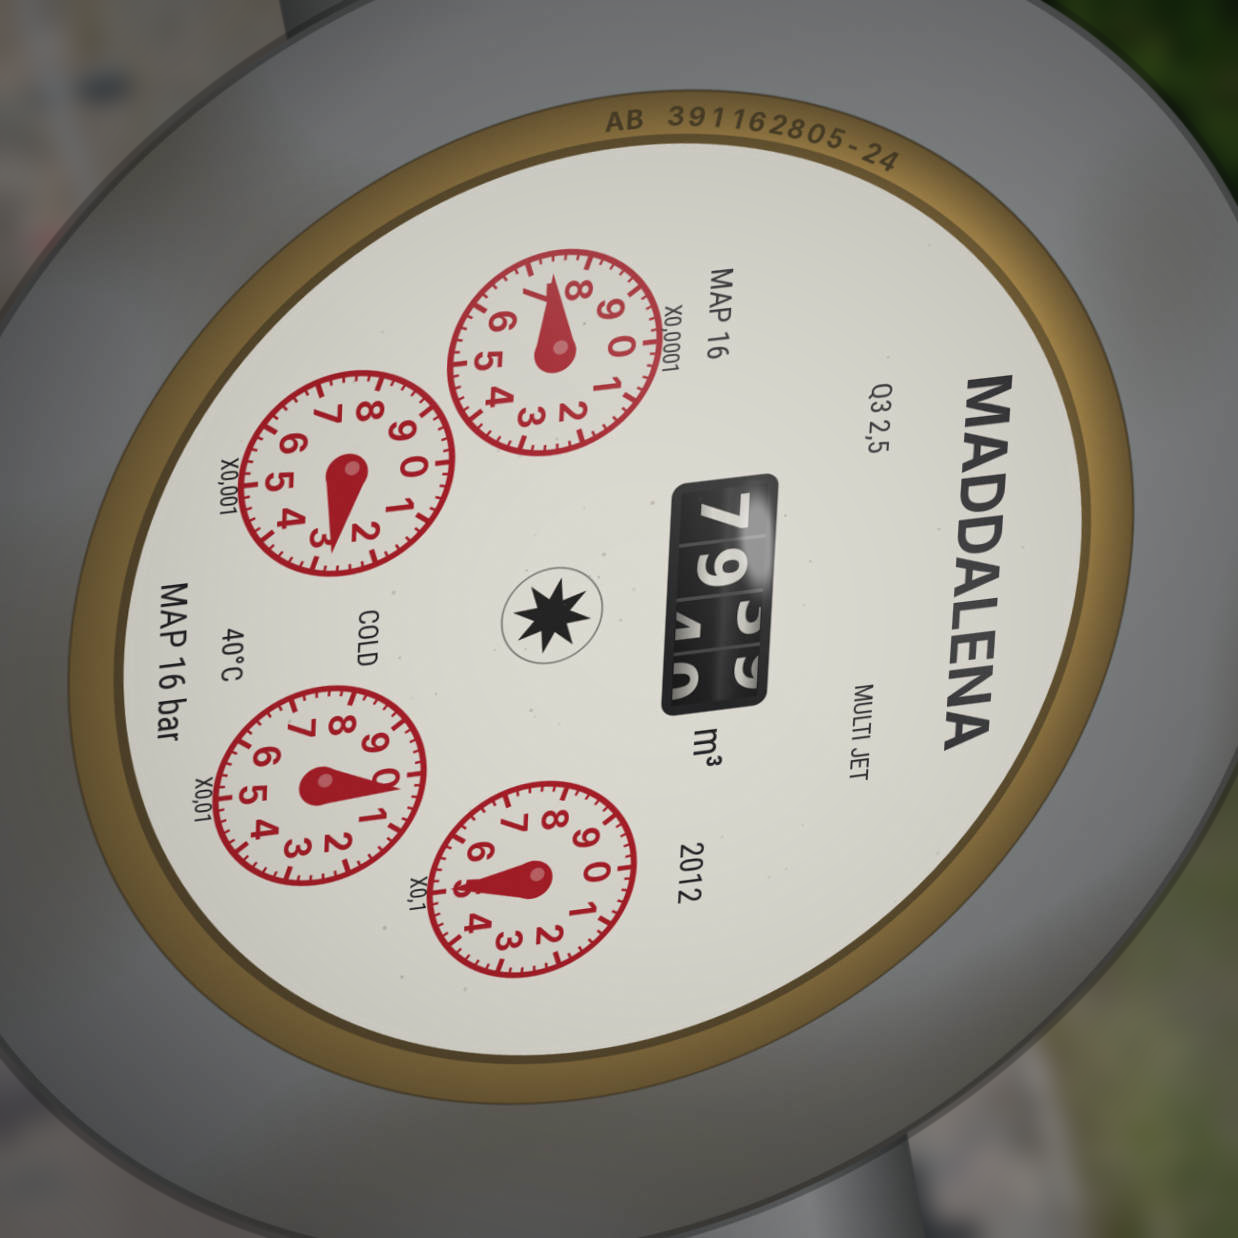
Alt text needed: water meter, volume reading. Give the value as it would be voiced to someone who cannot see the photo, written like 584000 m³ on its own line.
7939.5027 m³
